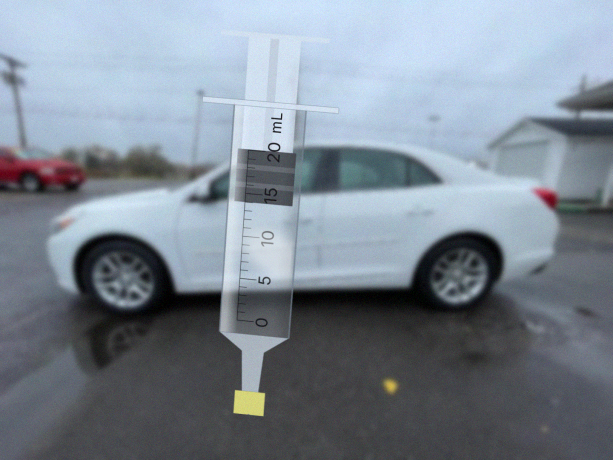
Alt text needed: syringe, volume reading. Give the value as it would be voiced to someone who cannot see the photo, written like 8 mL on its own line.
14 mL
